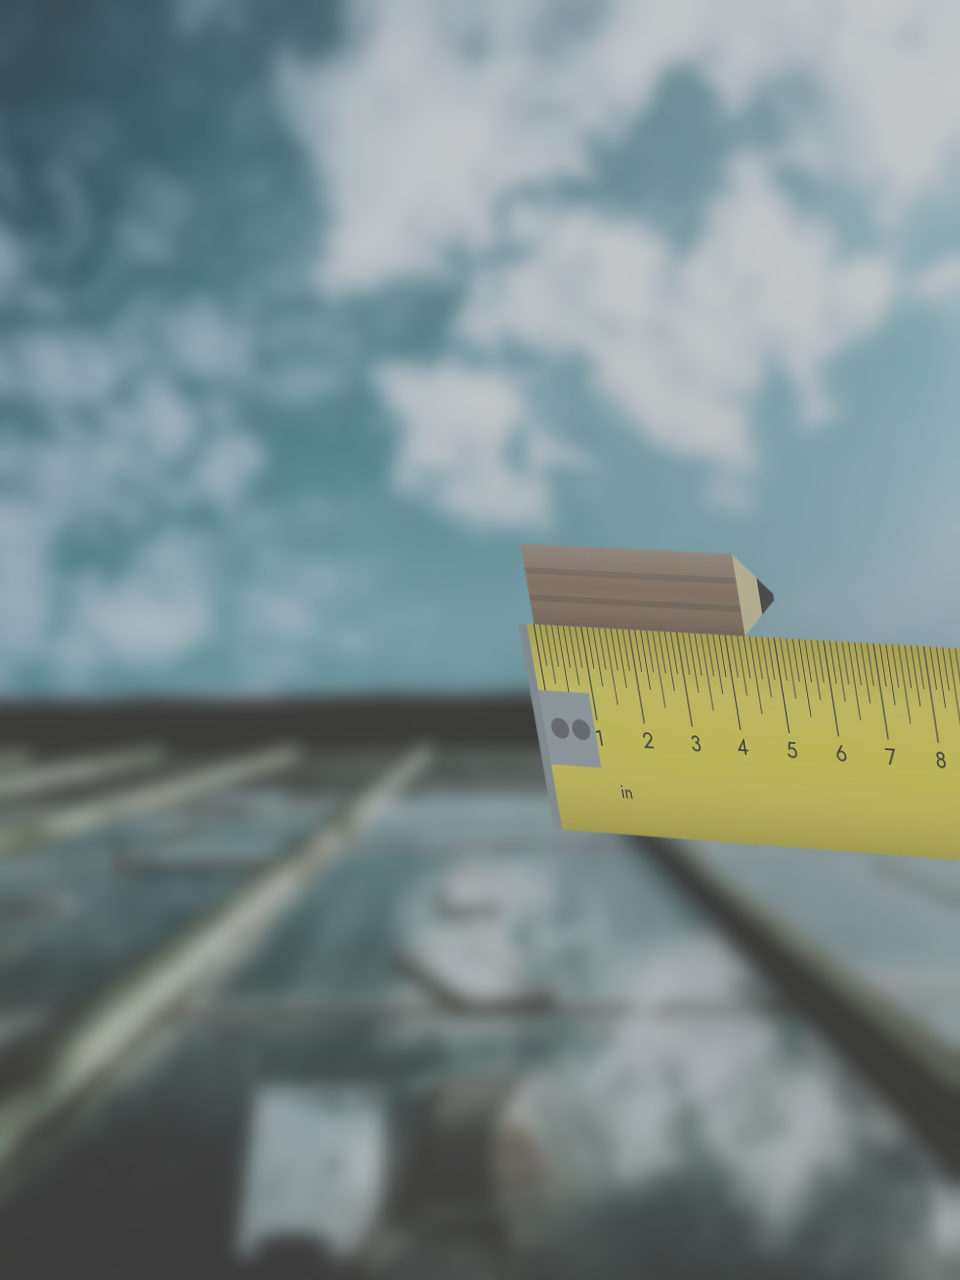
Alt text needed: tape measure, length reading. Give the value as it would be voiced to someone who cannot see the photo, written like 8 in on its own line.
5.125 in
